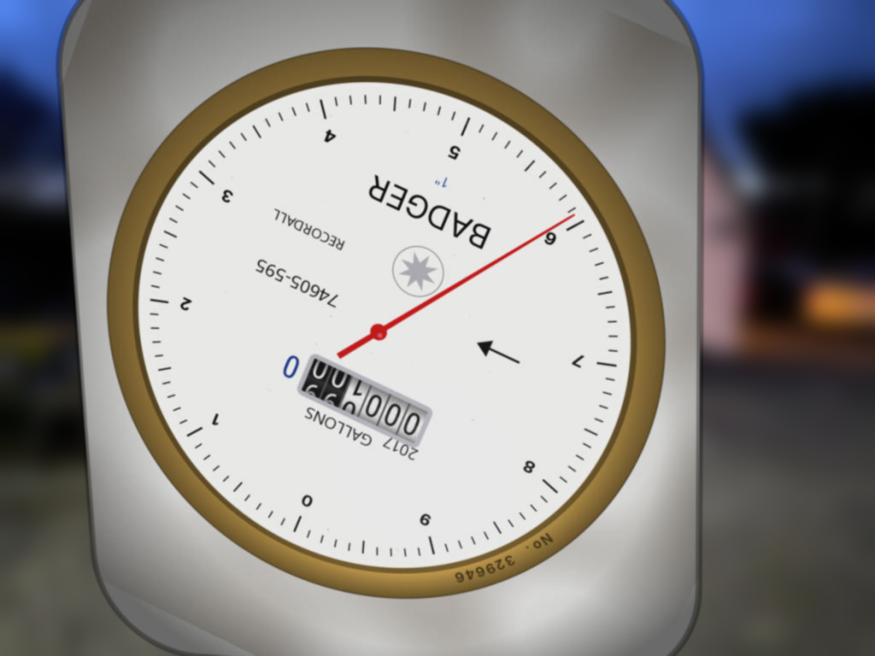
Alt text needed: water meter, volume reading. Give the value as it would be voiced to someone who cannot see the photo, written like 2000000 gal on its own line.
995.9 gal
